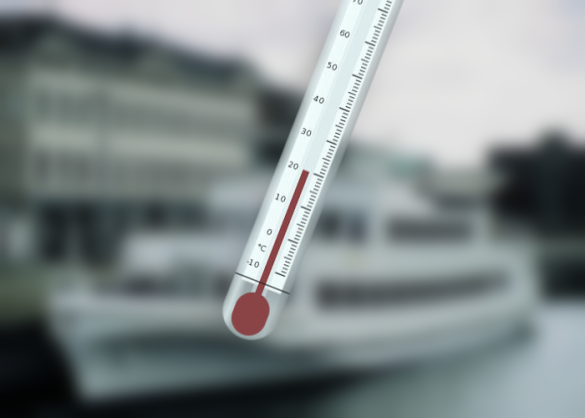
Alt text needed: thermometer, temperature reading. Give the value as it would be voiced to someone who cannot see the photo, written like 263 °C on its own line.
20 °C
